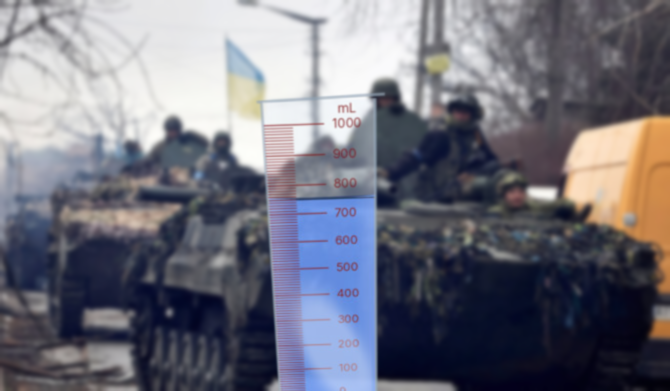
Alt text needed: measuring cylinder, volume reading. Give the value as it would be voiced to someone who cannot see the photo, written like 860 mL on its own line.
750 mL
